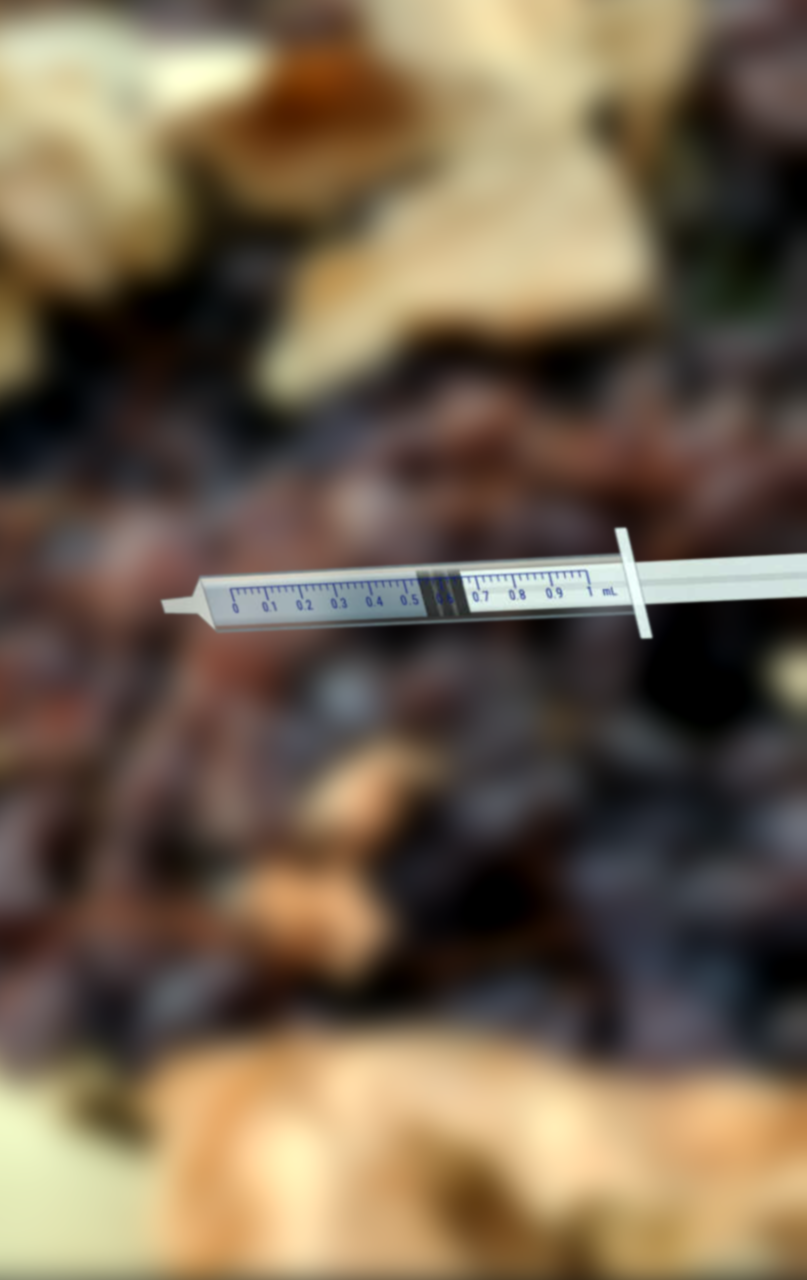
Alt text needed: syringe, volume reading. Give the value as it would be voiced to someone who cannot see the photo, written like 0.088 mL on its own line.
0.54 mL
